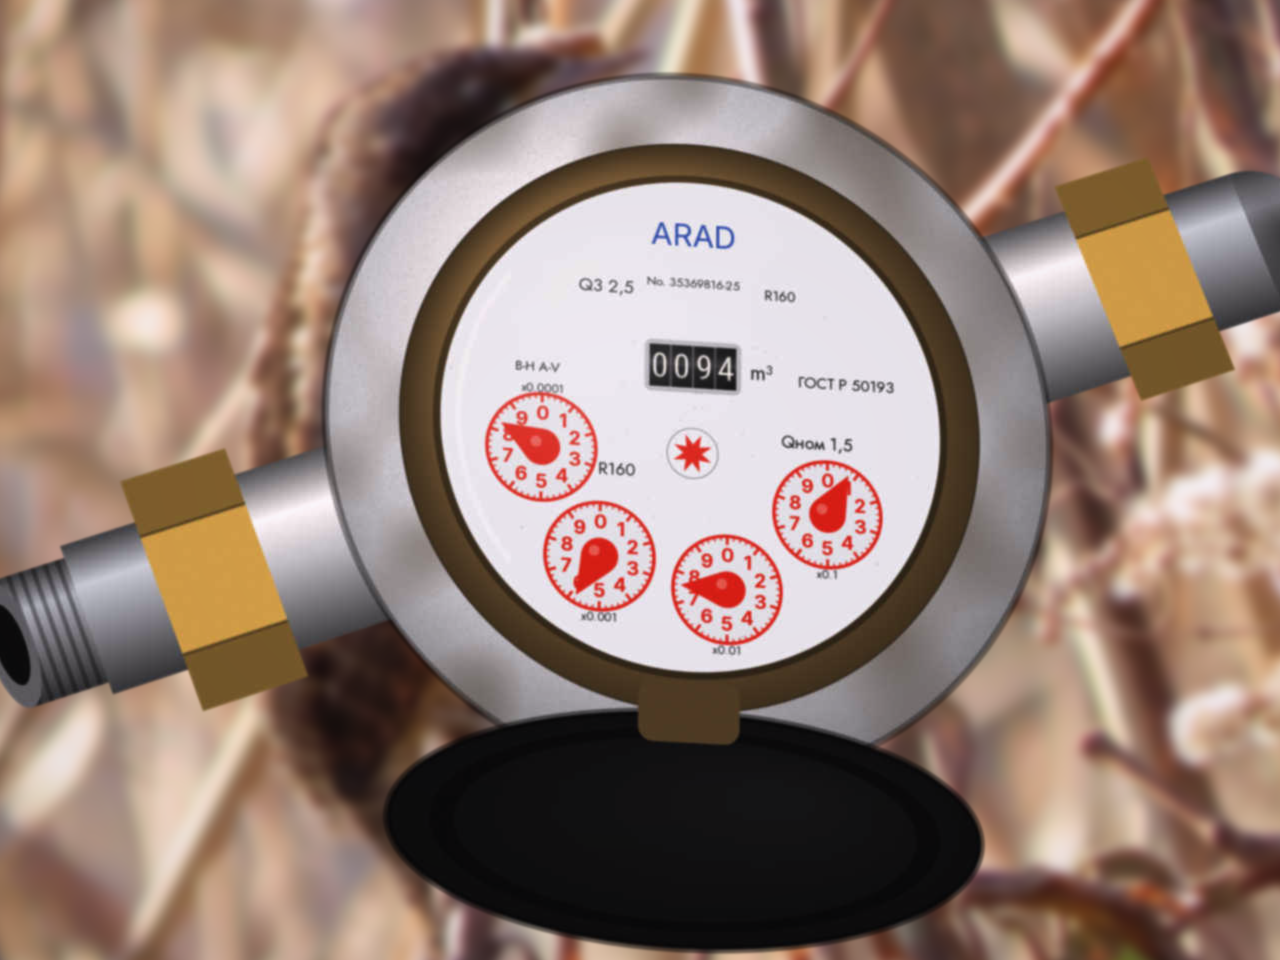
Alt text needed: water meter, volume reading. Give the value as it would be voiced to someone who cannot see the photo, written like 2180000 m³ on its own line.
94.0758 m³
